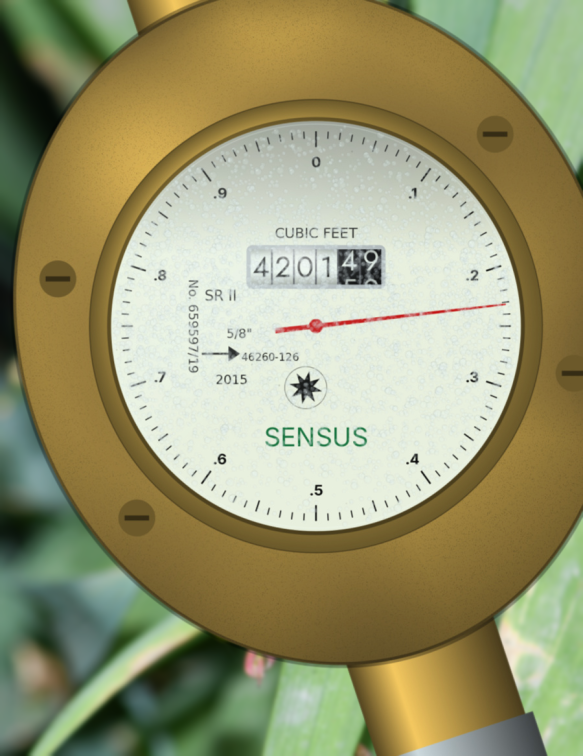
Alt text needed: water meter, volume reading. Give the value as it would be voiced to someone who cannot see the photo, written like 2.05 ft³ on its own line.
420149.23 ft³
